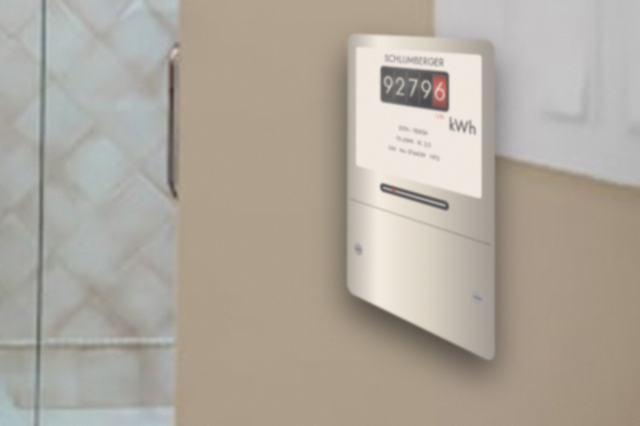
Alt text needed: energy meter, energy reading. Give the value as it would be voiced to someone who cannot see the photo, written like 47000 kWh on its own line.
9279.6 kWh
